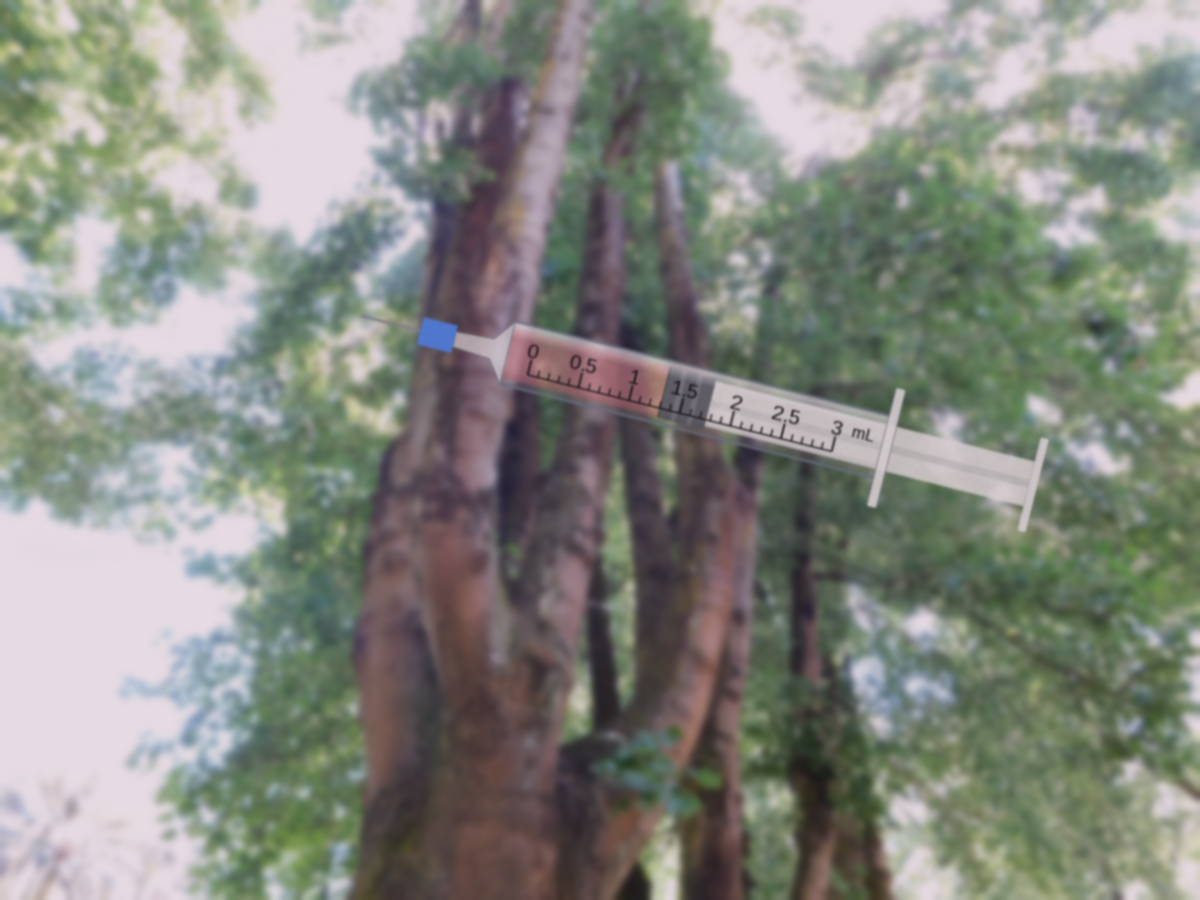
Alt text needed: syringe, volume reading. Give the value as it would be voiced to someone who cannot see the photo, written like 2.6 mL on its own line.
1.3 mL
